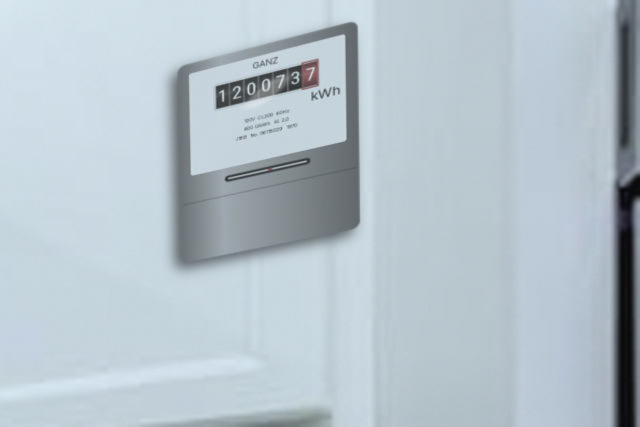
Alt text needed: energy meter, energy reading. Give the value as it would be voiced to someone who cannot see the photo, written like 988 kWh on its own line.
120073.7 kWh
